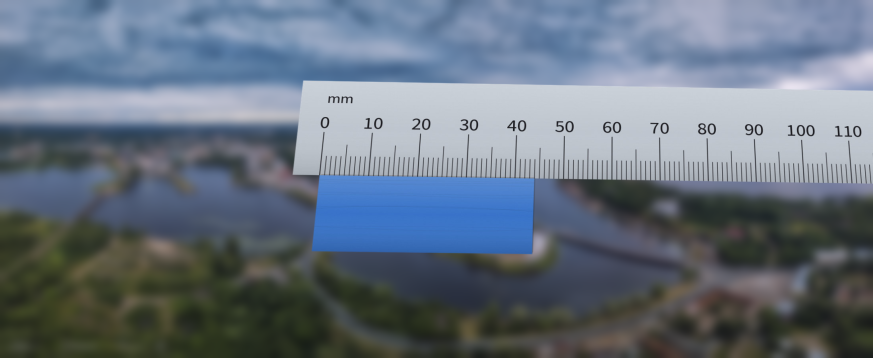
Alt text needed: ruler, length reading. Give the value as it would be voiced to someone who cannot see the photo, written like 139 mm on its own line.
44 mm
